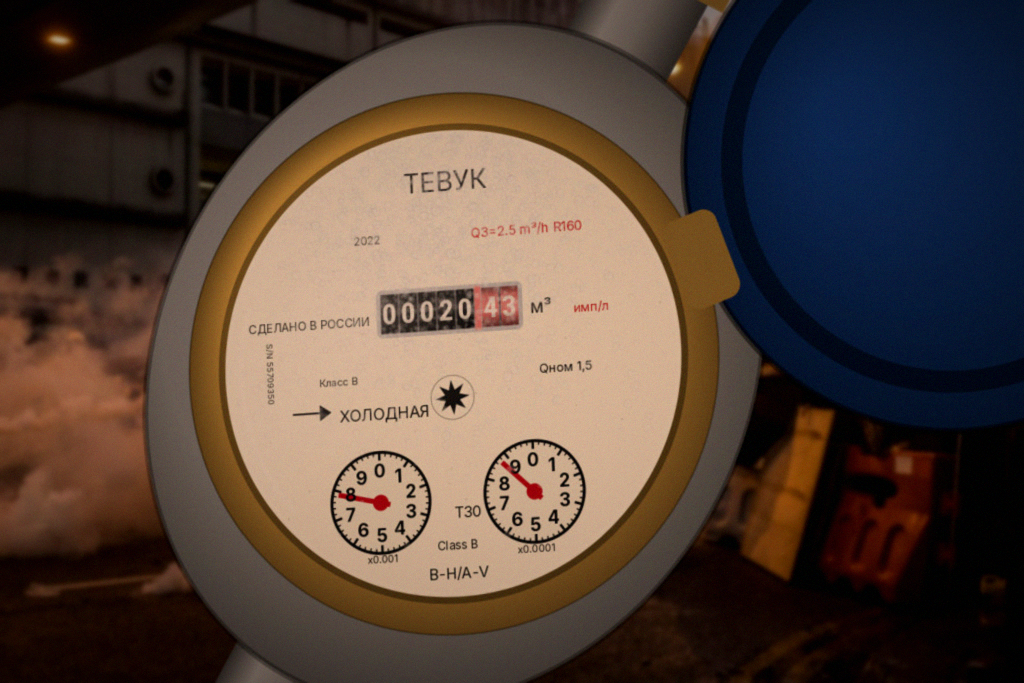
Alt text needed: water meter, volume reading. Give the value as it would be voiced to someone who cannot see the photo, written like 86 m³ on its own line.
20.4378 m³
